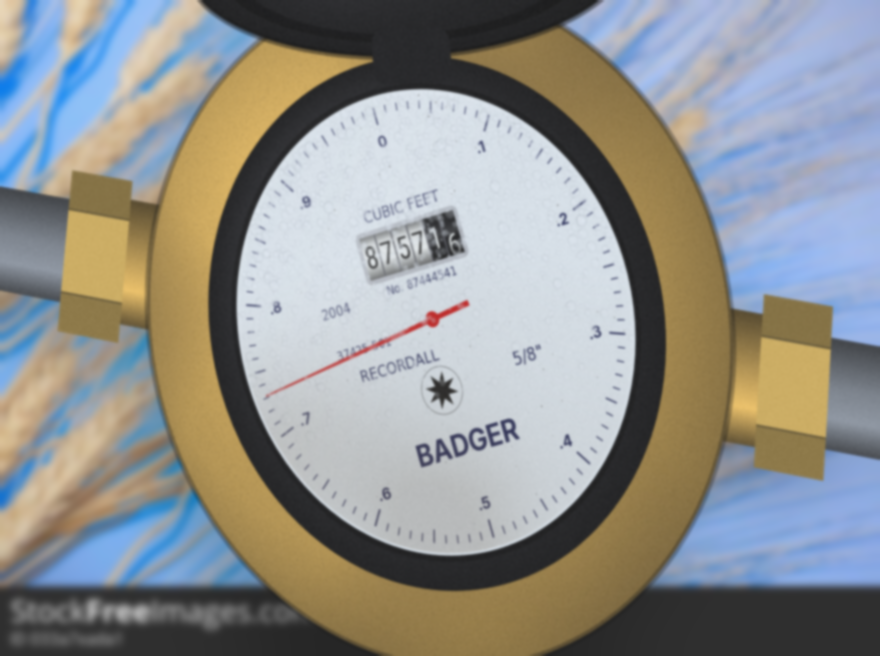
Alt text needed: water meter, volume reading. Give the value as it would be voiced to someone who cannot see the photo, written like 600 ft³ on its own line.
875715.73 ft³
